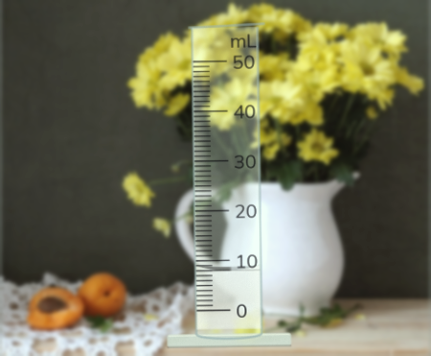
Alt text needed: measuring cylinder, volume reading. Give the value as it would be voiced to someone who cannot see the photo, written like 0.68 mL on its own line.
8 mL
